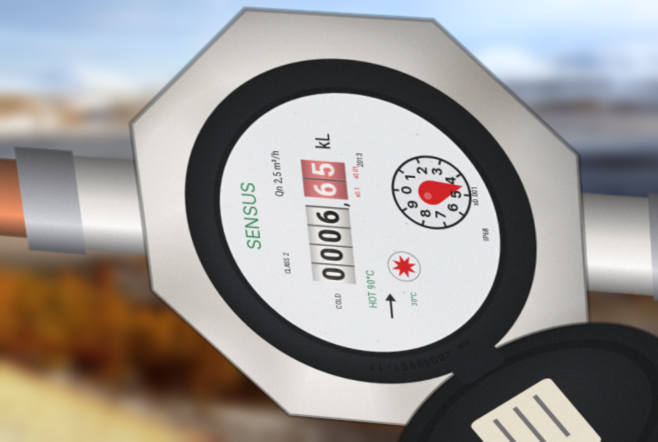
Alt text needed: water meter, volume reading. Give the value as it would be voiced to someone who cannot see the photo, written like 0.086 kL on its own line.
6.654 kL
